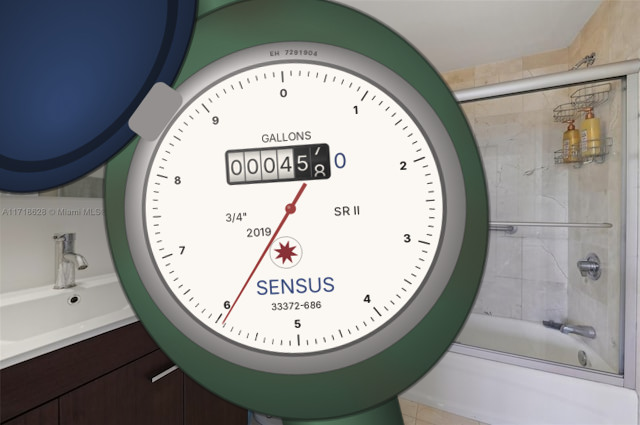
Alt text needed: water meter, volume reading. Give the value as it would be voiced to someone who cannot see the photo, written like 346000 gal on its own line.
4575.9 gal
